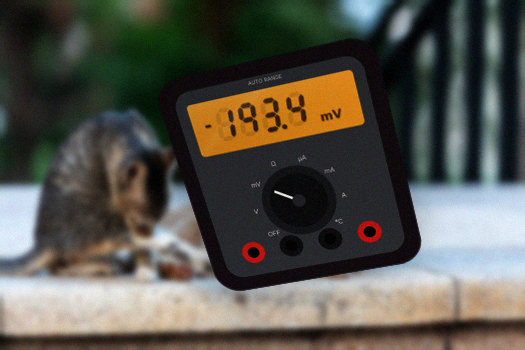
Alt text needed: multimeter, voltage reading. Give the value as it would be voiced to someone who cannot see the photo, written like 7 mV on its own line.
-193.4 mV
